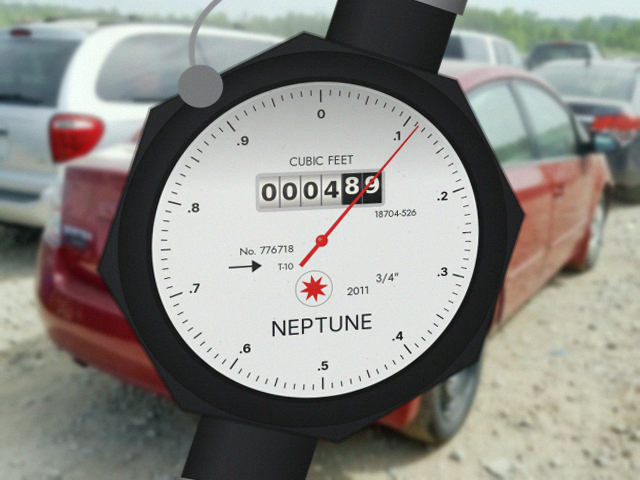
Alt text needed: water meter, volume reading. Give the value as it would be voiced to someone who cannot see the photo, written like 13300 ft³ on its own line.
489.11 ft³
